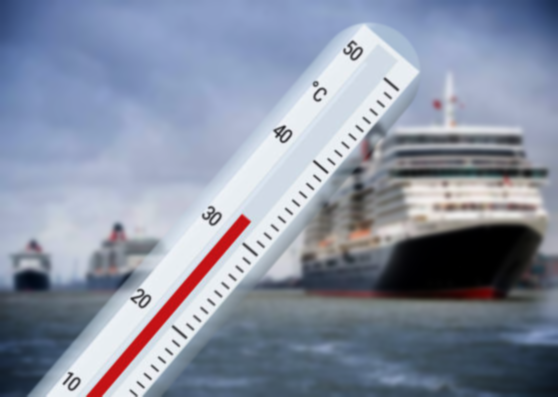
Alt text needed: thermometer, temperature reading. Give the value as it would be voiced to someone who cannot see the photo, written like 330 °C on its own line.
32 °C
